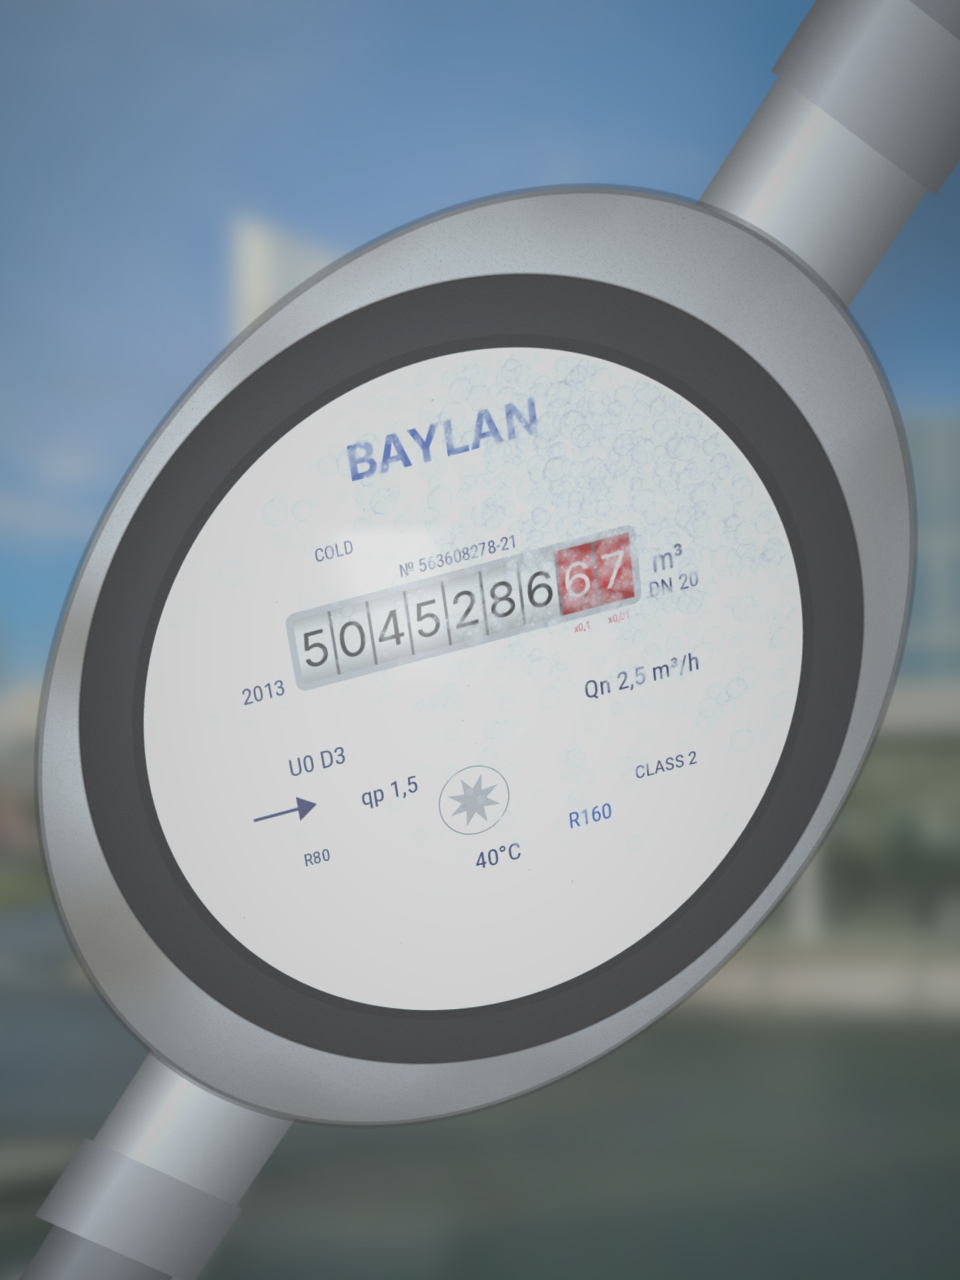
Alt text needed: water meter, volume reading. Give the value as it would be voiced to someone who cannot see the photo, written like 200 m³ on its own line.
5045286.67 m³
